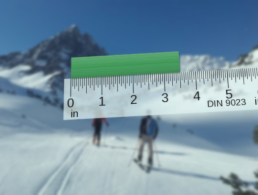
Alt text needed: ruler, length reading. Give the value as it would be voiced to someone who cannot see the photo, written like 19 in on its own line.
3.5 in
